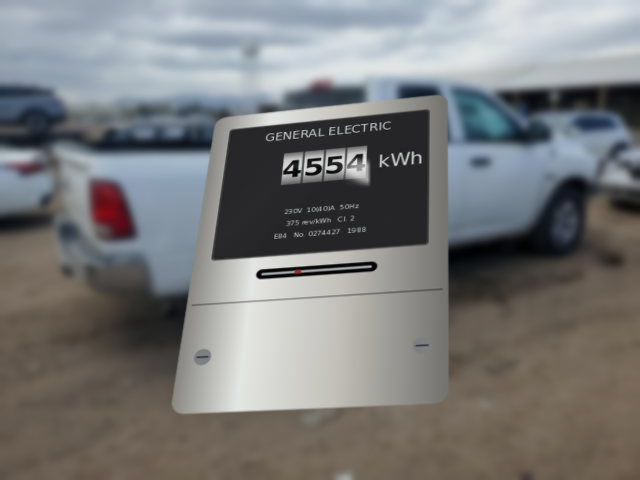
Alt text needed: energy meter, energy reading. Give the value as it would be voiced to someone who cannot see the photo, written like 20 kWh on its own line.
4554 kWh
